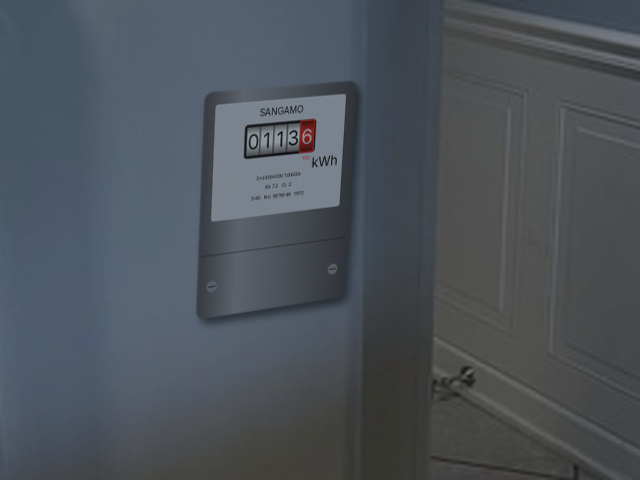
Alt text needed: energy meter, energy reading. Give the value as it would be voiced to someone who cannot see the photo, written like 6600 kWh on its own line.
113.6 kWh
